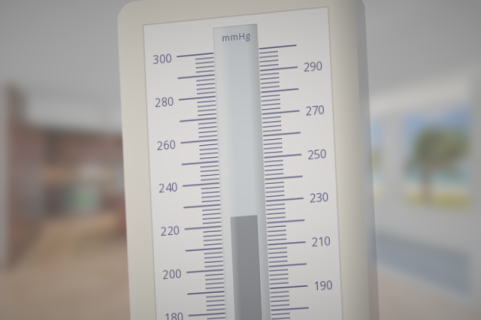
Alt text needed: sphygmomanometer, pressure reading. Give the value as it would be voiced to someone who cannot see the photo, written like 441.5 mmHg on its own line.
224 mmHg
